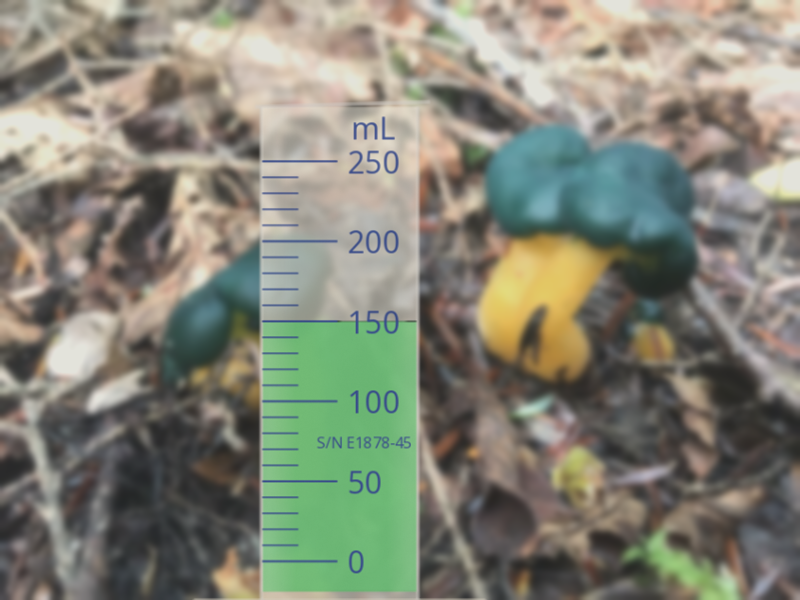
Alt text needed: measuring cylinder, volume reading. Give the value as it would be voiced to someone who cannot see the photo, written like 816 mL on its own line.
150 mL
